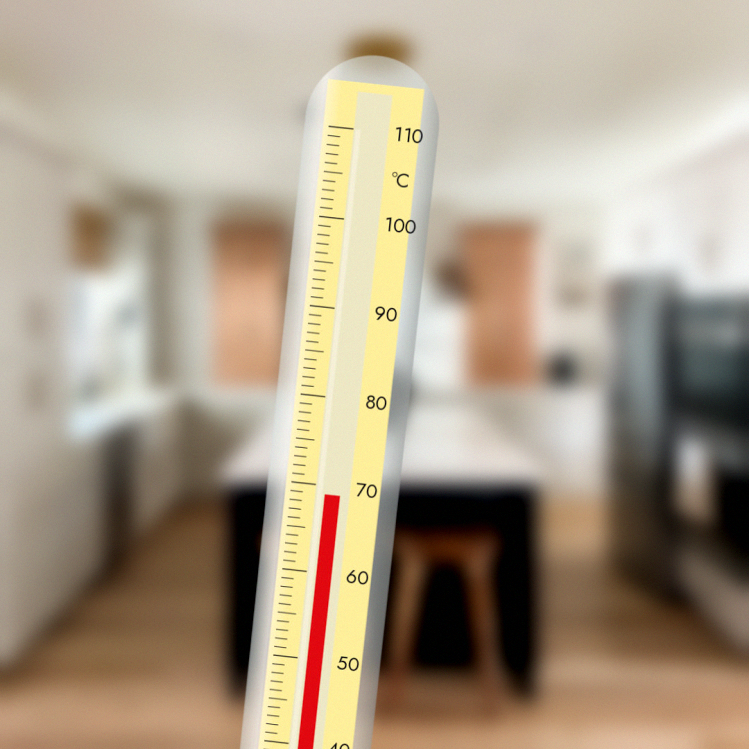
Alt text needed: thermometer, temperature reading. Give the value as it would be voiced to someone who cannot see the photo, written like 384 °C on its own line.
69 °C
